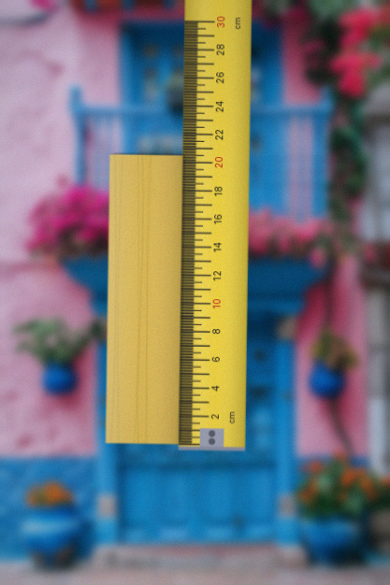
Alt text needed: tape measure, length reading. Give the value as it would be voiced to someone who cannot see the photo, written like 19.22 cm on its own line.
20.5 cm
